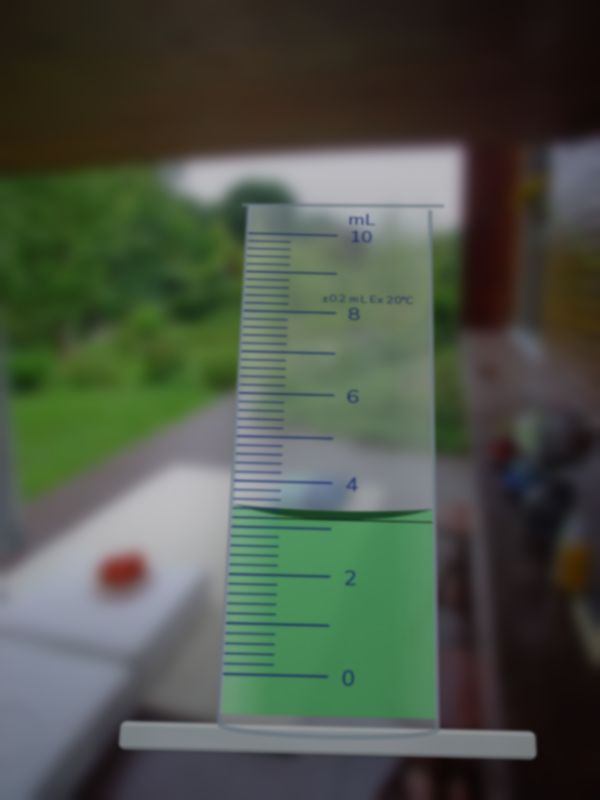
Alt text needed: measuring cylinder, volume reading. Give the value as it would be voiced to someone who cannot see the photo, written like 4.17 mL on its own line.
3.2 mL
